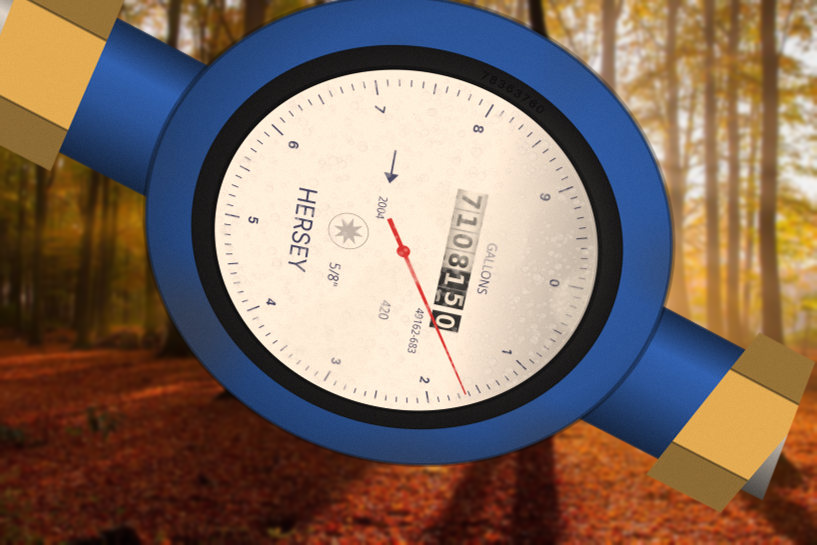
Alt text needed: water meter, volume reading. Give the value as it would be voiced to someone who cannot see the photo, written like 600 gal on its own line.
7108151.6 gal
